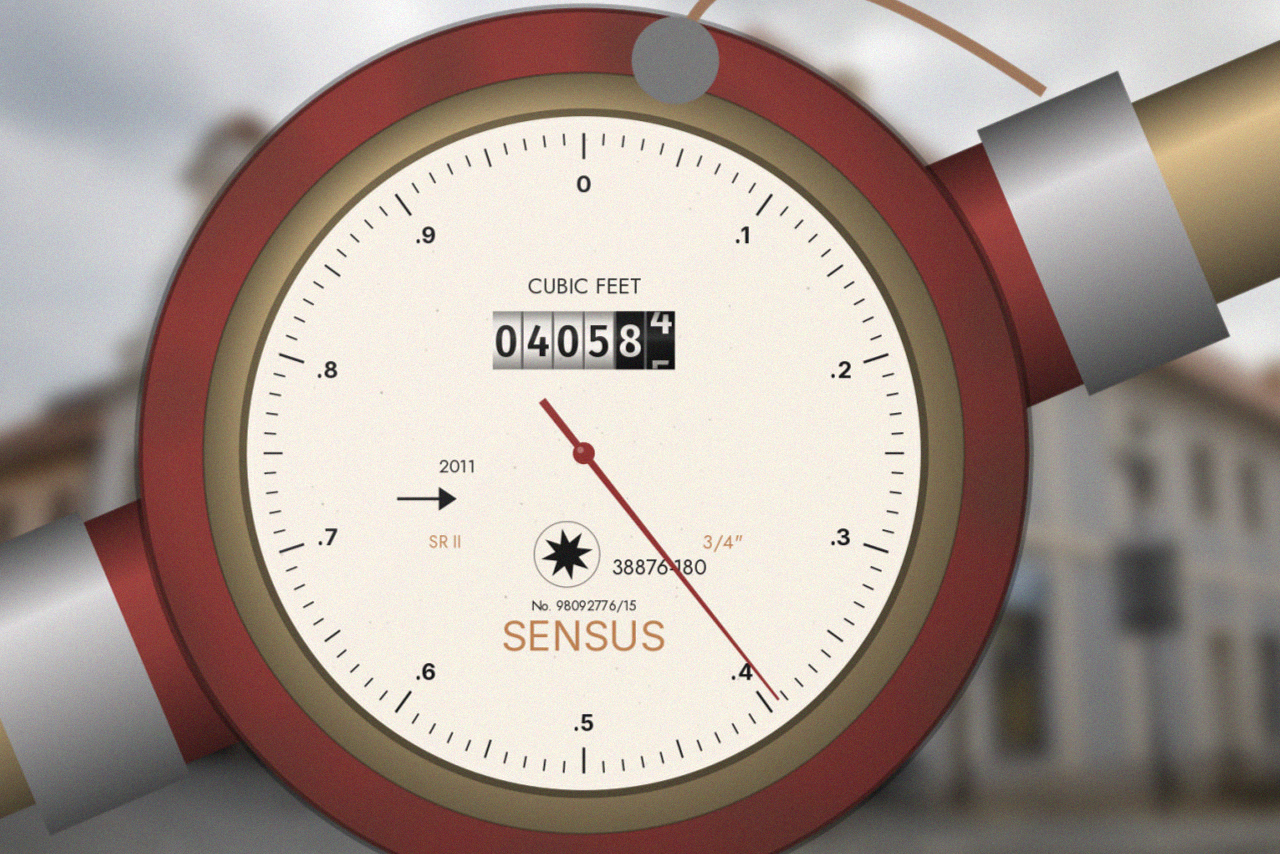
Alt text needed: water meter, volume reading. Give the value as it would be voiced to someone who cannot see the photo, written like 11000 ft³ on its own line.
40584.39 ft³
